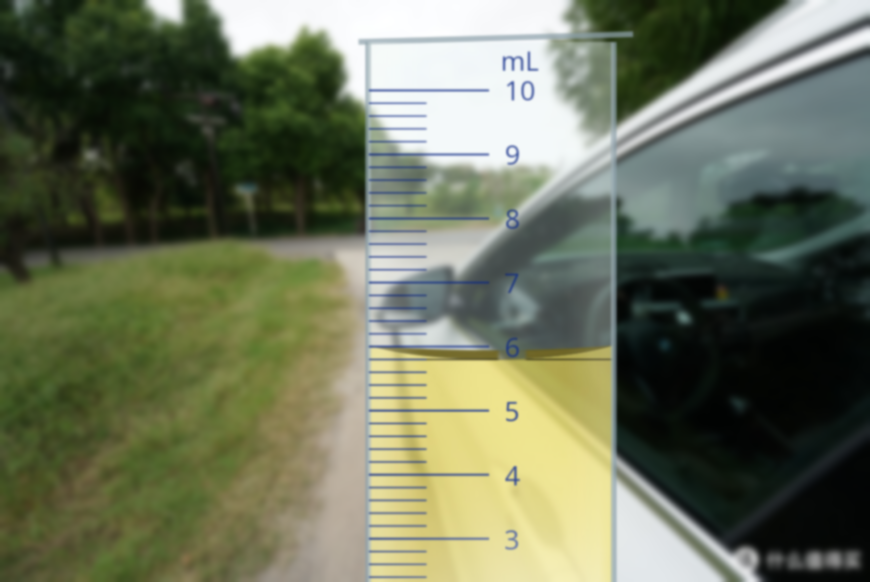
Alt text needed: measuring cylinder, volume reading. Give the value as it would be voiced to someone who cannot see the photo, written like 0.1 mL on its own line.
5.8 mL
